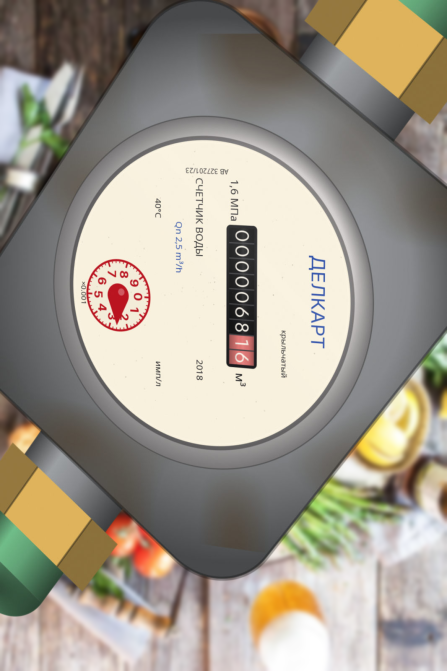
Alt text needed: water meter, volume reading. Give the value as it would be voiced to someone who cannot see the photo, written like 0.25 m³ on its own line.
68.162 m³
